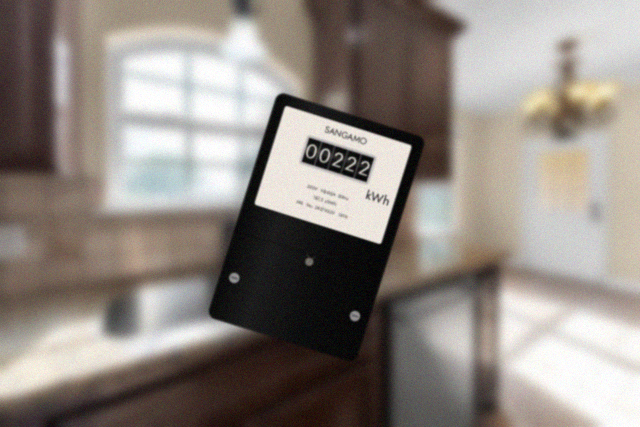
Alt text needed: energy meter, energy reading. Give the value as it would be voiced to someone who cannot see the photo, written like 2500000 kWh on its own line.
222 kWh
